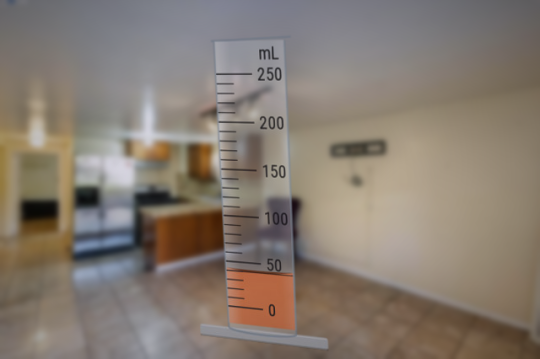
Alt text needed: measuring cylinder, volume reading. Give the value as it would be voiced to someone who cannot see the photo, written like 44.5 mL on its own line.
40 mL
